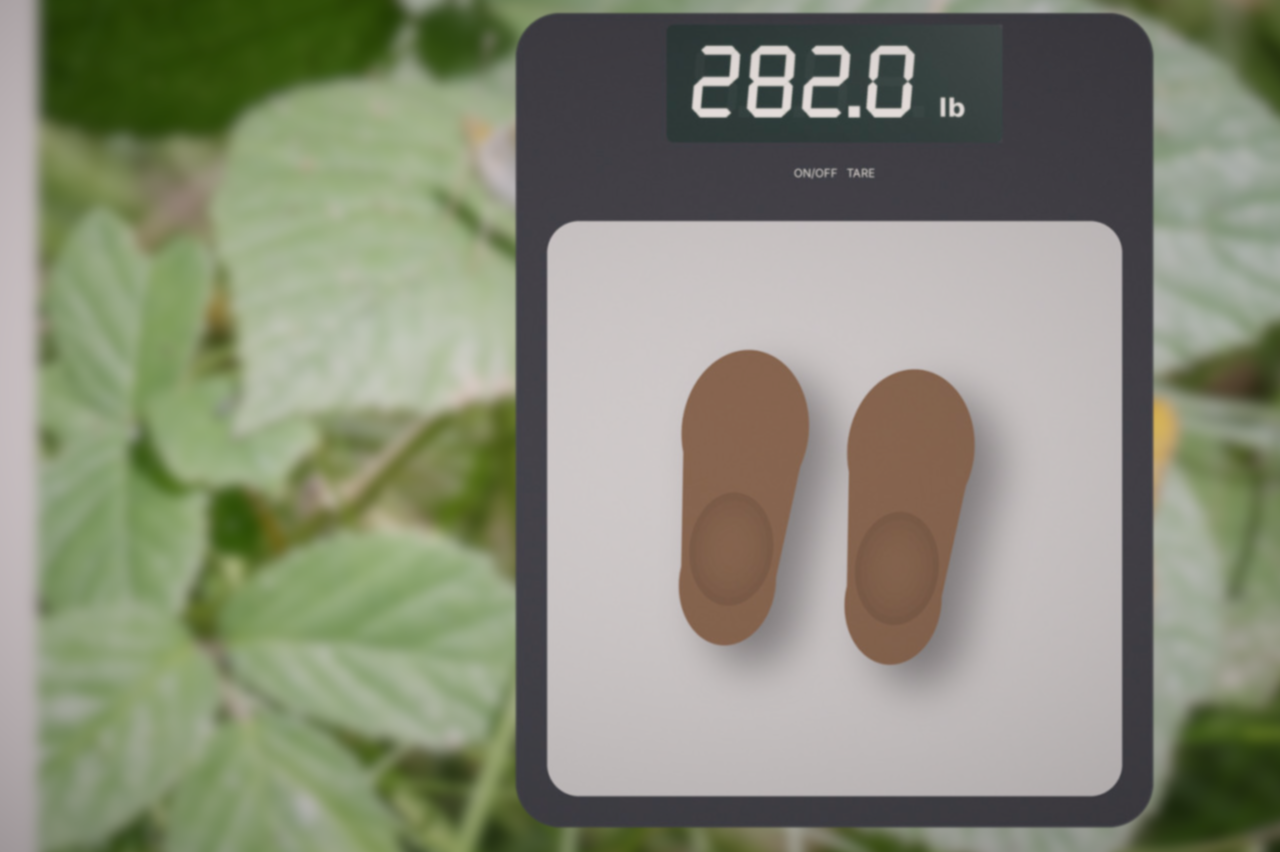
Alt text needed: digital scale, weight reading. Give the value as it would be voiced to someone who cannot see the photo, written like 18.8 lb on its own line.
282.0 lb
